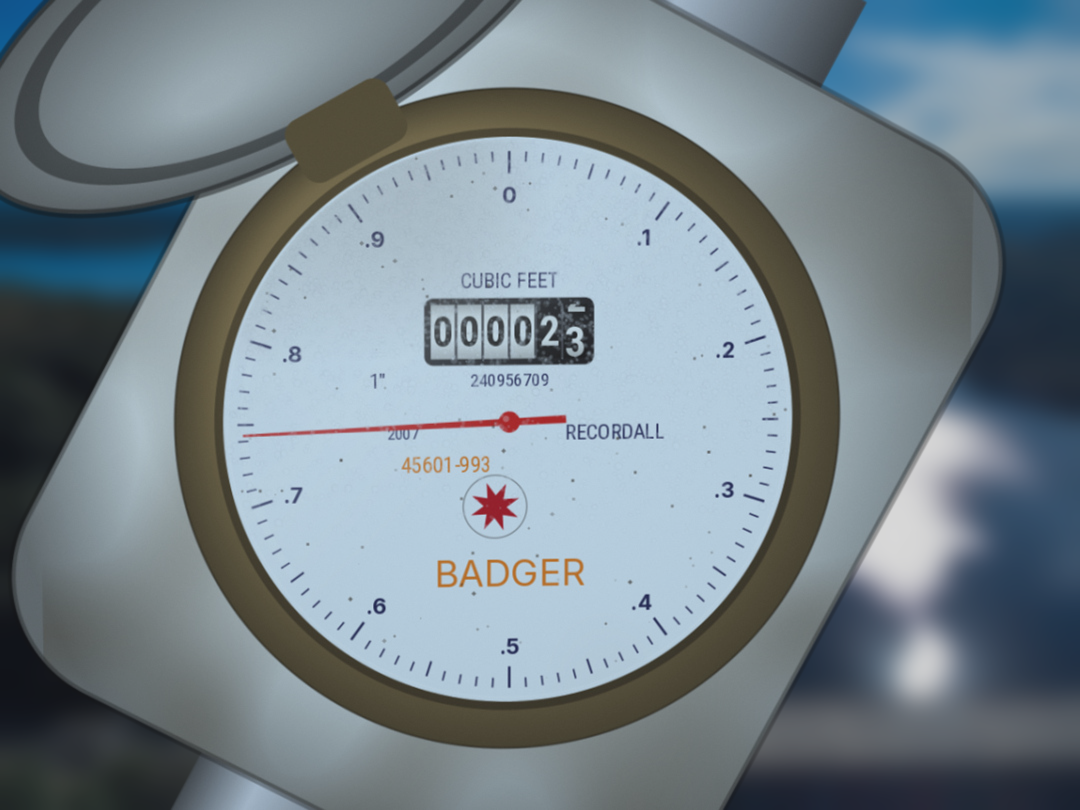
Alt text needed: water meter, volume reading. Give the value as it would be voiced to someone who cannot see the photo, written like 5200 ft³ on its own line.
22.74 ft³
